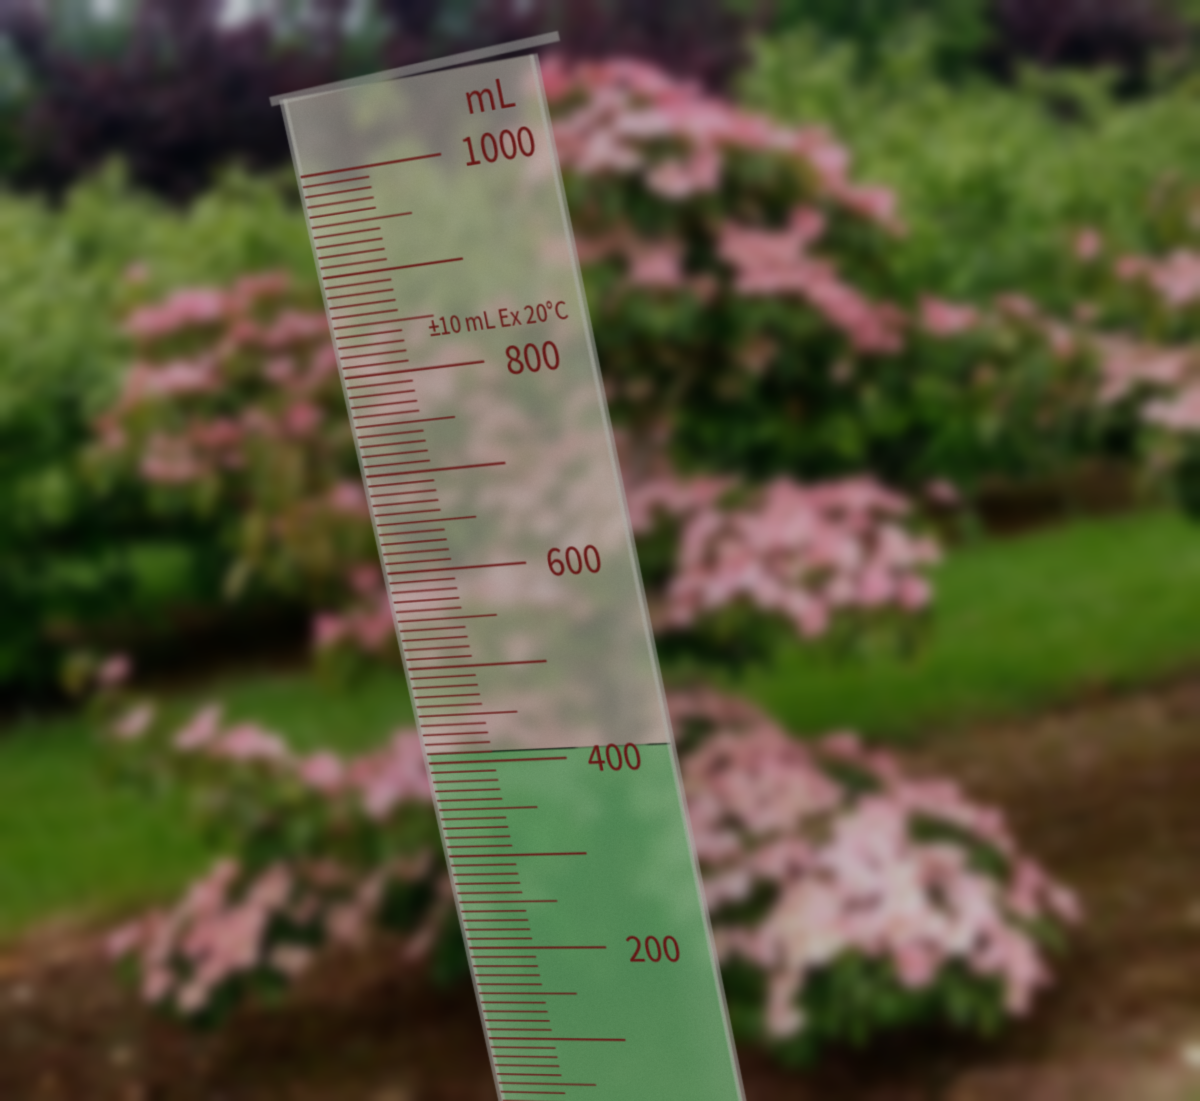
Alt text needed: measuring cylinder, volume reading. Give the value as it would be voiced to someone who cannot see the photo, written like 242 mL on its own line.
410 mL
